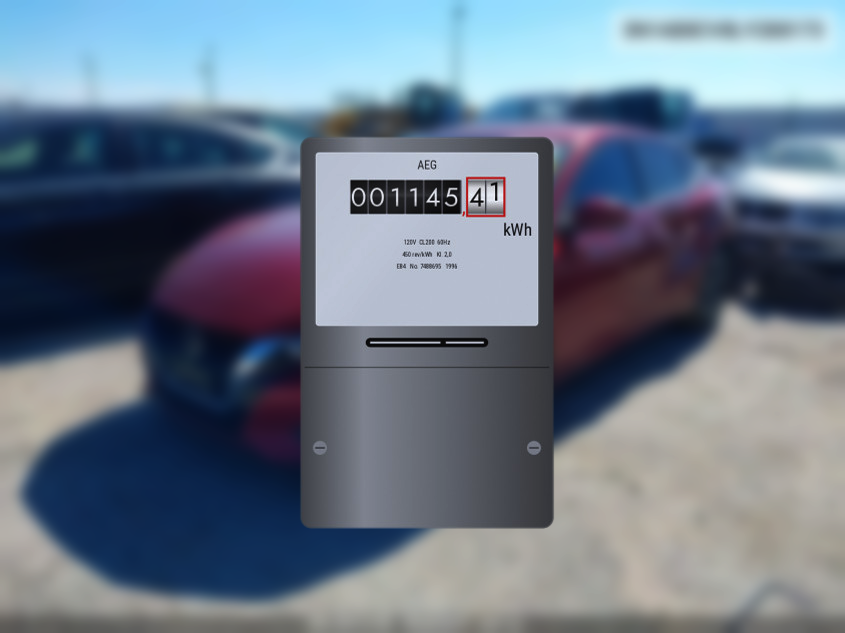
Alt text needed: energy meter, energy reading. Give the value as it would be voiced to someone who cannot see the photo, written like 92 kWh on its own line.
1145.41 kWh
